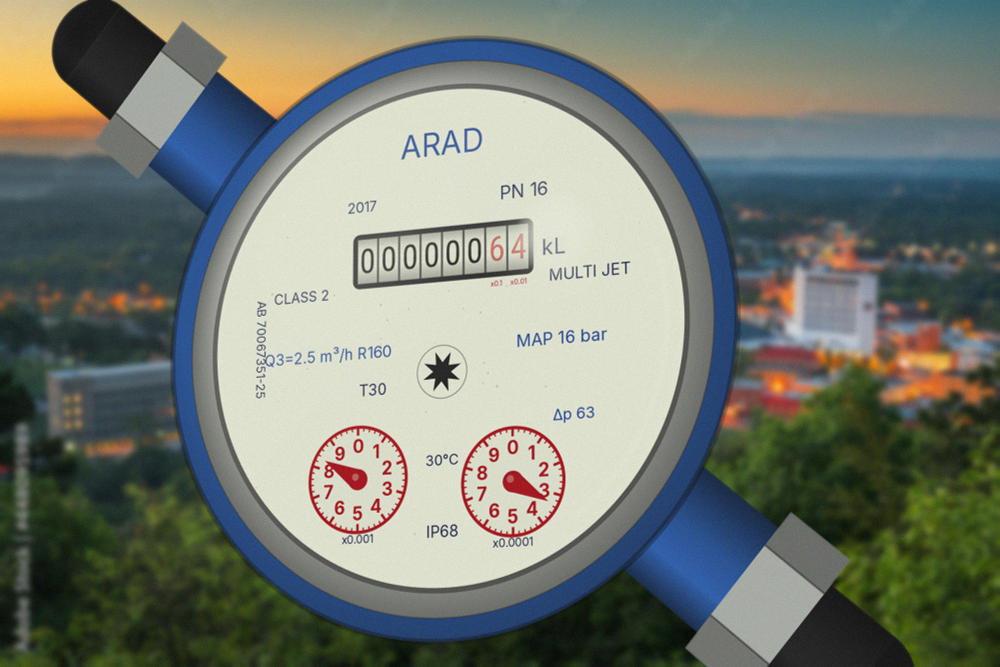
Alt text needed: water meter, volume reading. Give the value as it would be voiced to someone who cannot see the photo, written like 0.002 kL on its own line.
0.6483 kL
